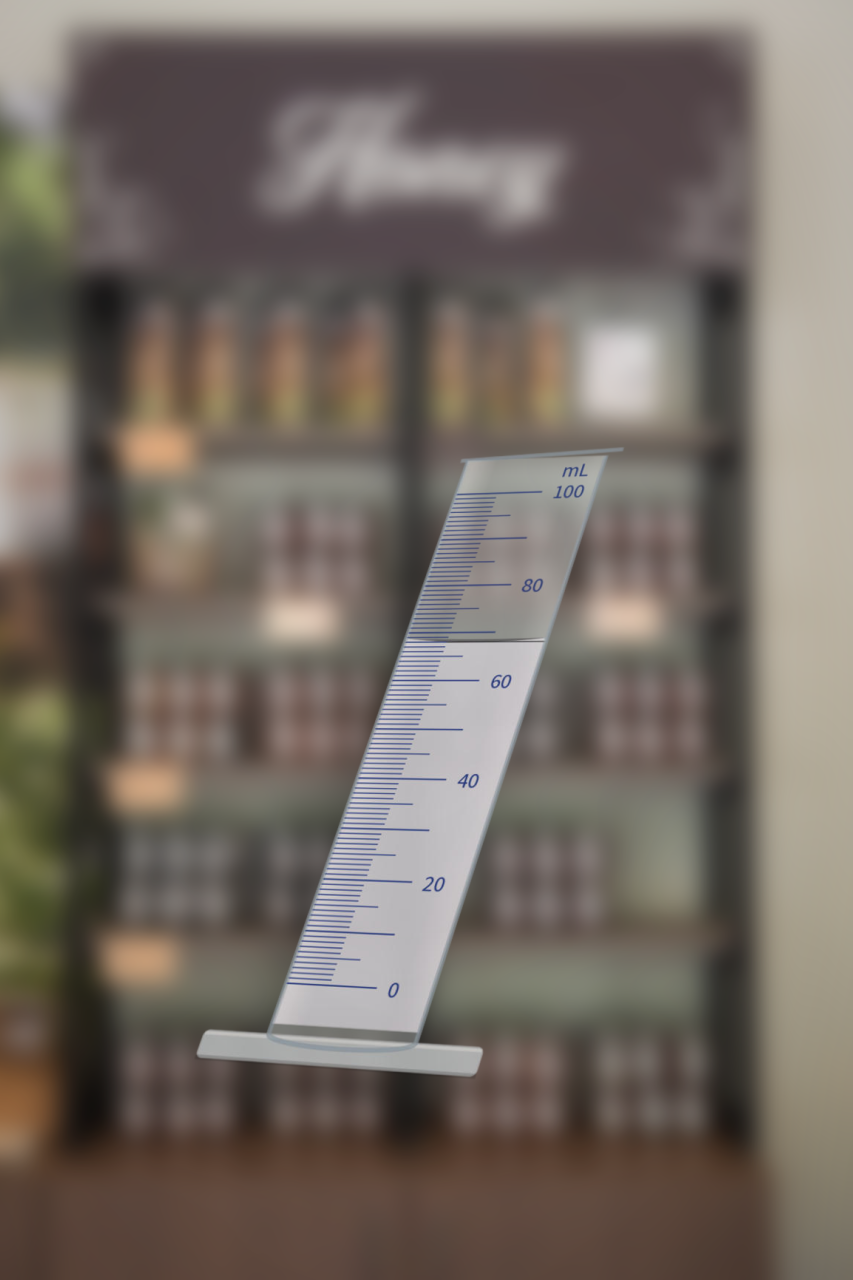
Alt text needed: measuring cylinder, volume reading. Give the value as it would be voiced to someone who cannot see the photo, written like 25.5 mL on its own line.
68 mL
